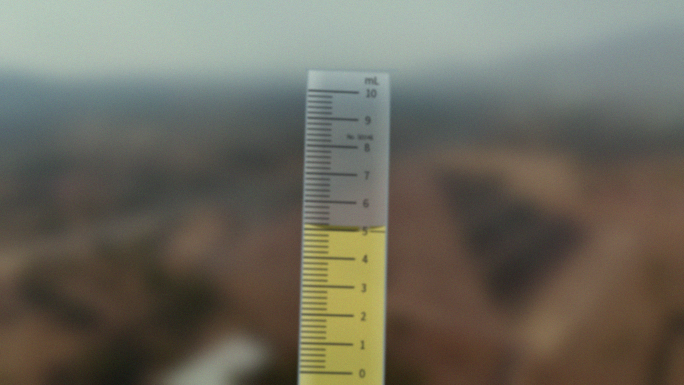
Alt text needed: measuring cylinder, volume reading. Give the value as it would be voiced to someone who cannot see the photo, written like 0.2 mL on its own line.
5 mL
